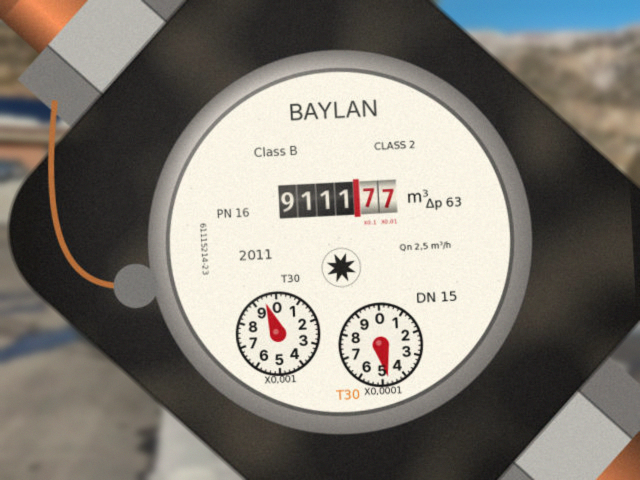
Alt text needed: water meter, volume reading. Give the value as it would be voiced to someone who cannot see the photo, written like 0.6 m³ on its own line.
9111.7694 m³
